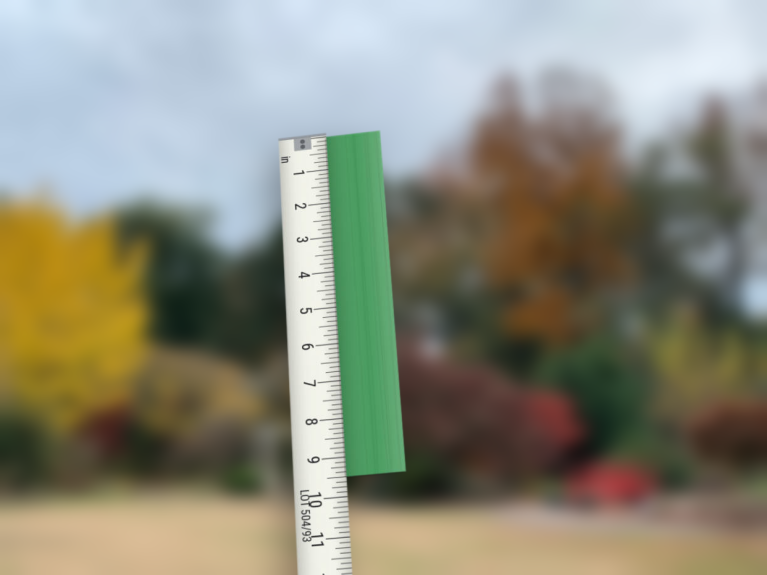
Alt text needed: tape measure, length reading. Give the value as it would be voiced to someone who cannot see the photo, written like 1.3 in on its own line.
9.5 in
